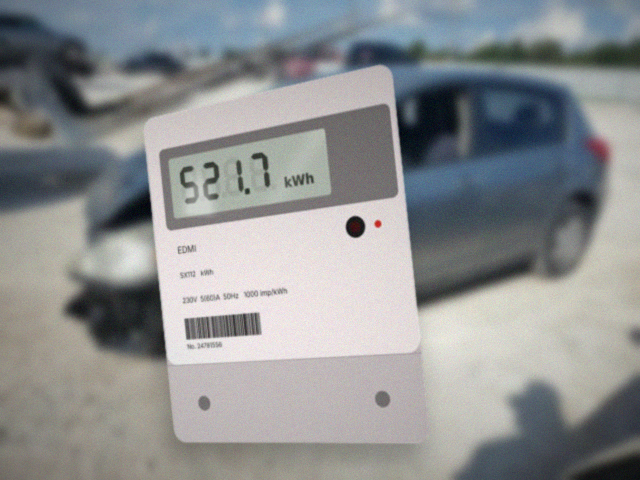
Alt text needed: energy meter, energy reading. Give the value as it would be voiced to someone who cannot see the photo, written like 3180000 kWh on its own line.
521.7 kWh
